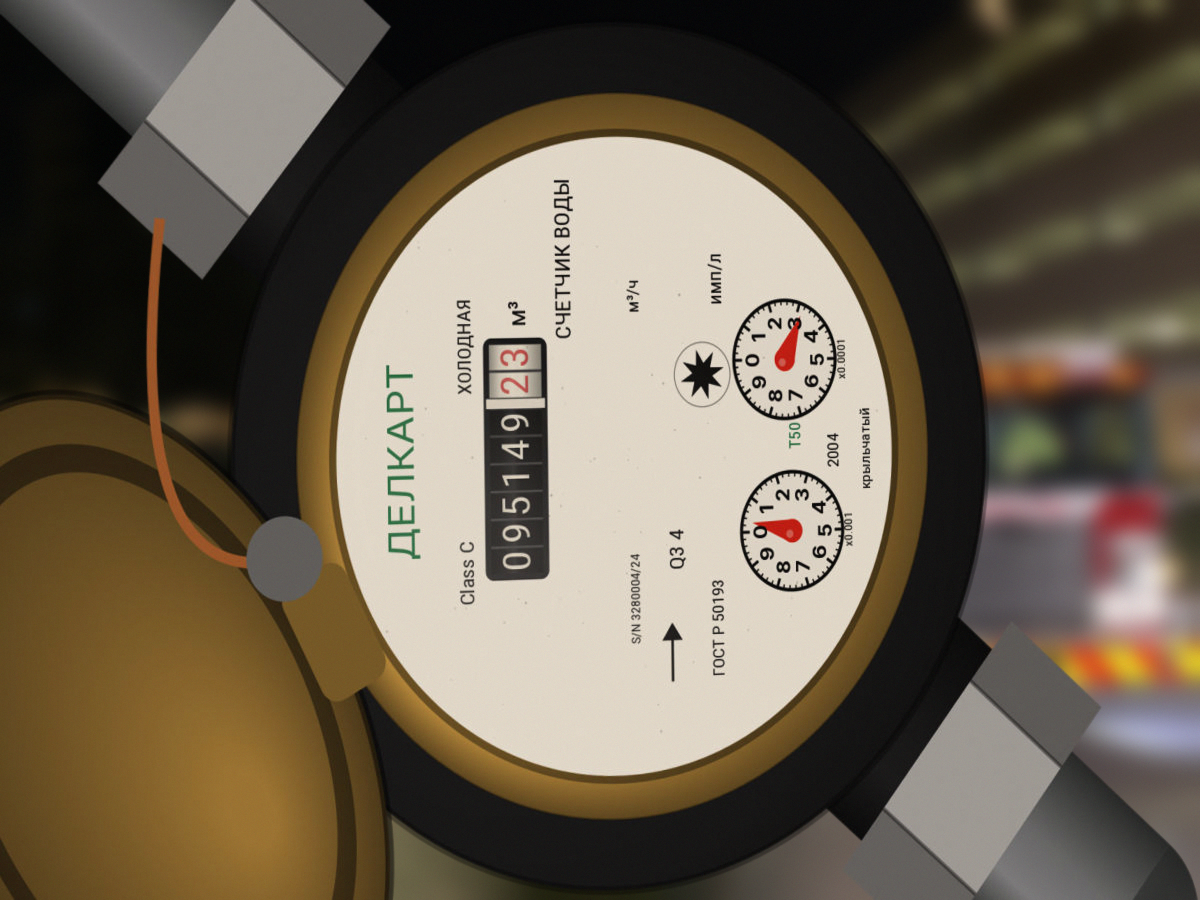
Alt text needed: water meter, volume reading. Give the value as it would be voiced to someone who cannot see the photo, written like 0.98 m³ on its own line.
95149.2303 m³
